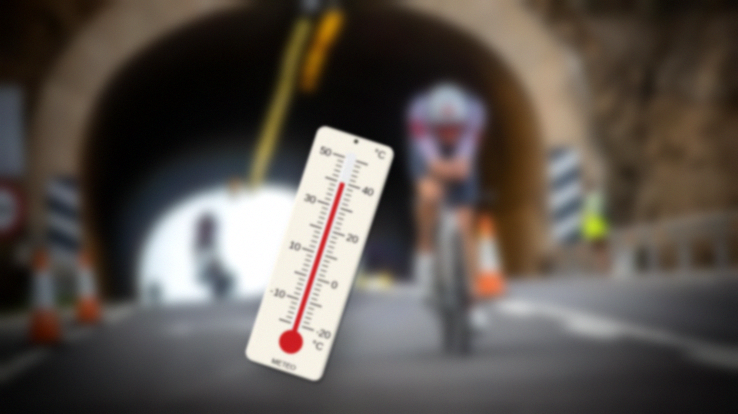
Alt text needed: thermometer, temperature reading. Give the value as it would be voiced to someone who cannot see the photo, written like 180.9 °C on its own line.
40 °C
